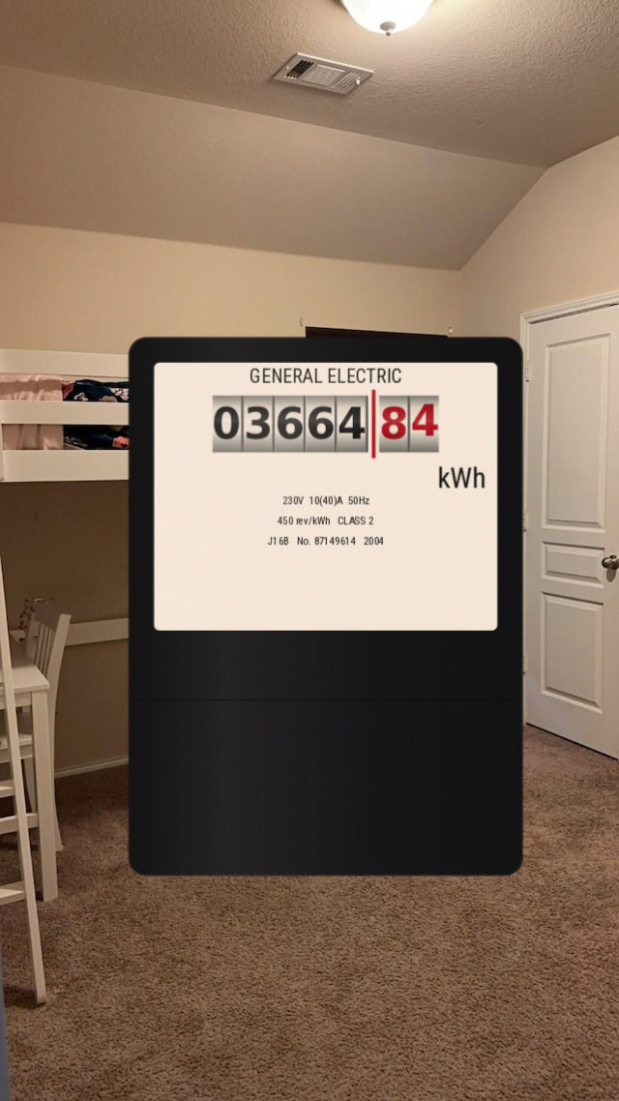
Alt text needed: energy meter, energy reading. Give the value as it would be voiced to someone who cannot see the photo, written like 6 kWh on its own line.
3664.84 kWh
